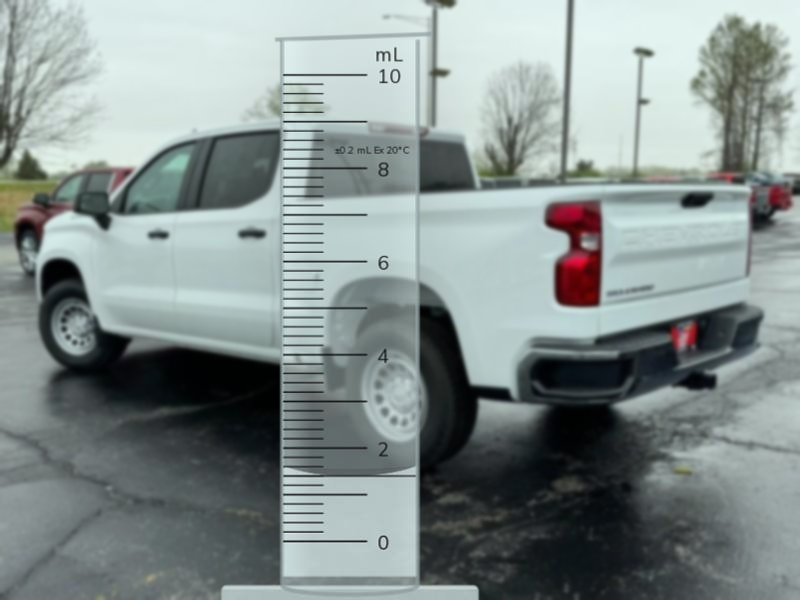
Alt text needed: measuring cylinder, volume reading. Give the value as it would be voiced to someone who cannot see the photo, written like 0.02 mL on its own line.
1.4 mL
